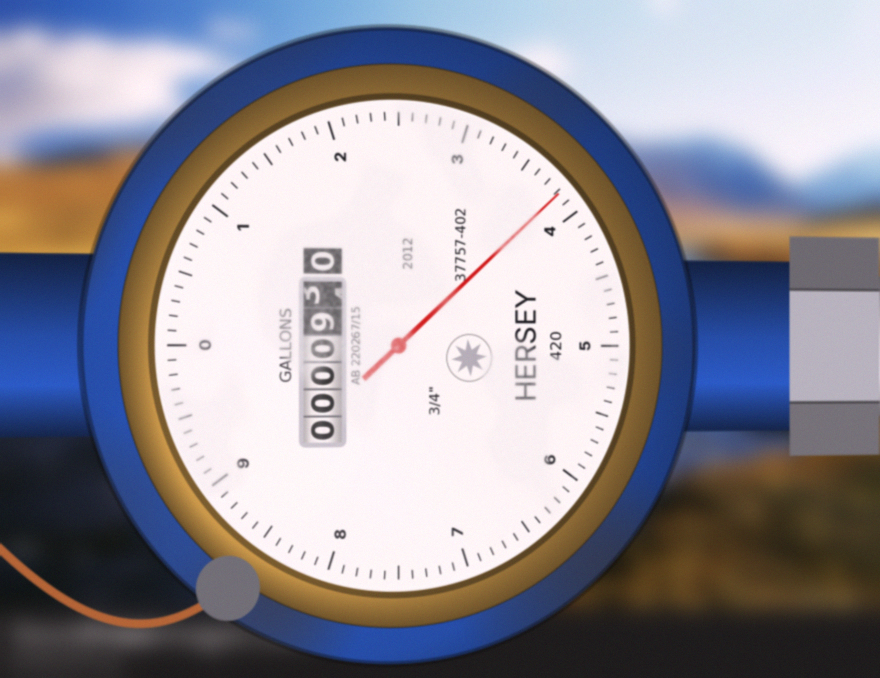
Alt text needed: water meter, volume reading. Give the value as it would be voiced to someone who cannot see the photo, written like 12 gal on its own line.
933.8 gal
